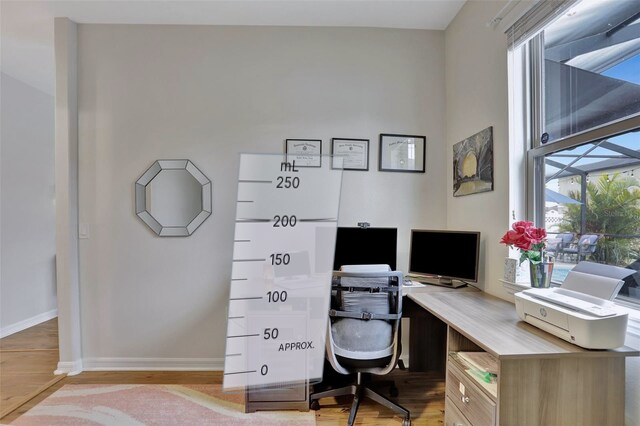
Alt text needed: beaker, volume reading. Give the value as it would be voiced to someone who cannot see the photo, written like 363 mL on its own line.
200 mL
